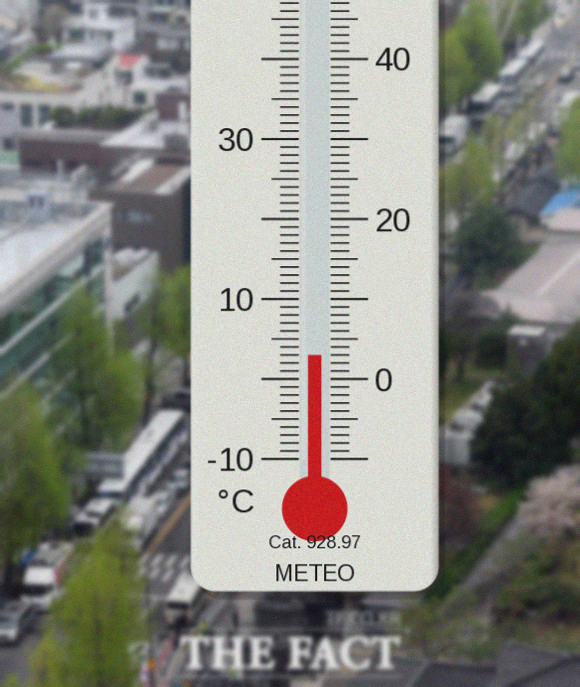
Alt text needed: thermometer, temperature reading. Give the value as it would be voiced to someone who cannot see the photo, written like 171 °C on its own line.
3 °C
